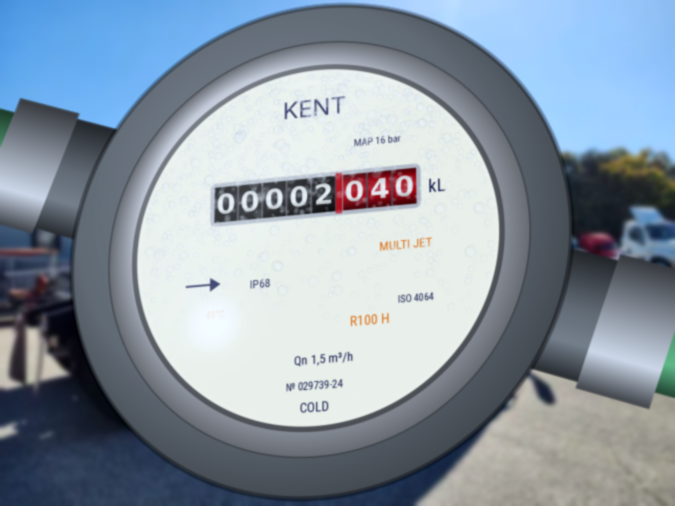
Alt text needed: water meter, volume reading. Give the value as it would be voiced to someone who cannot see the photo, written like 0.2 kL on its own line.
2.040 kL
